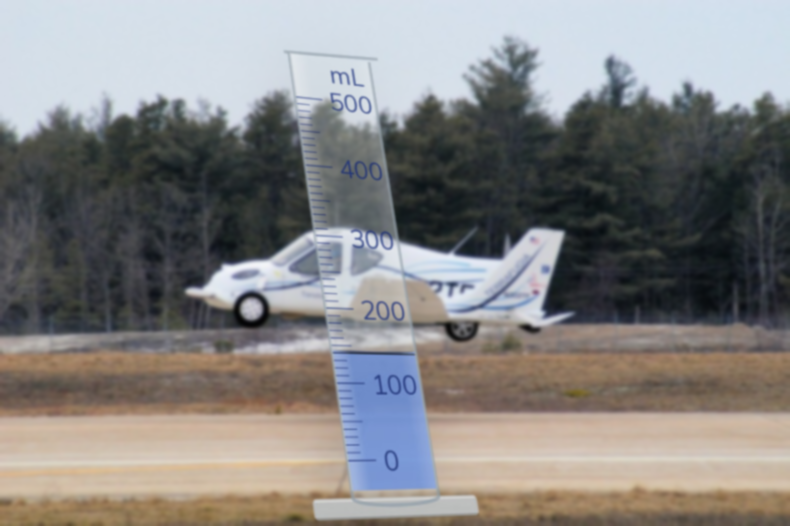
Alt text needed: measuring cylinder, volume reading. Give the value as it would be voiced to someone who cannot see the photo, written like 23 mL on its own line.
140 mL
